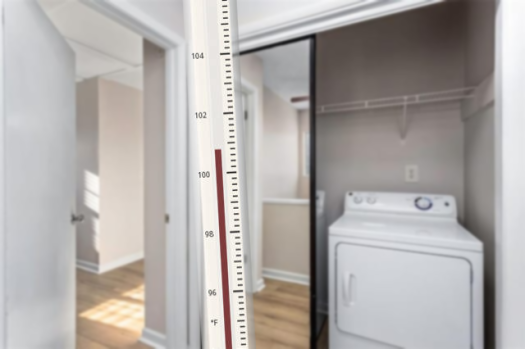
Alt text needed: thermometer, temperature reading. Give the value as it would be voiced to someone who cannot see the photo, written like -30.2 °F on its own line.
100.8 °F
